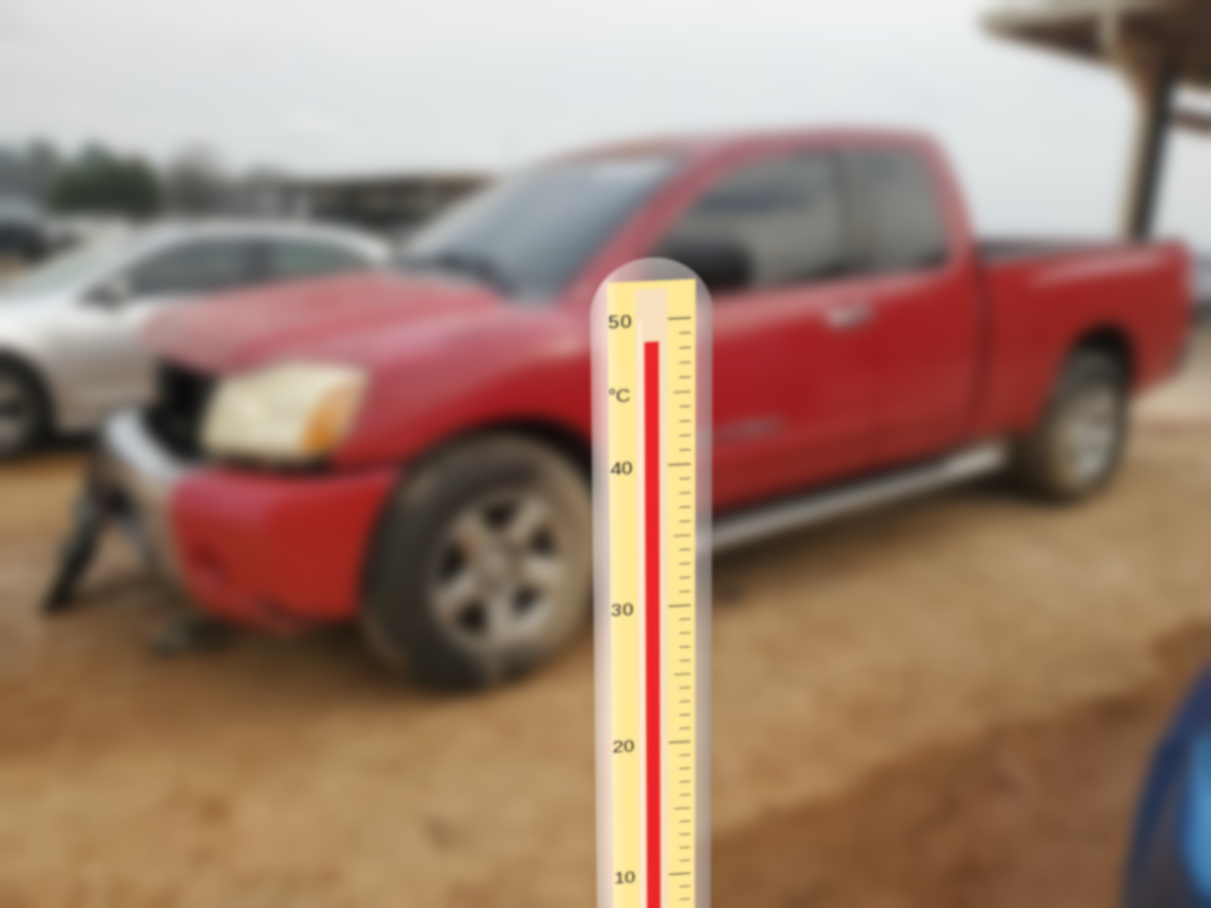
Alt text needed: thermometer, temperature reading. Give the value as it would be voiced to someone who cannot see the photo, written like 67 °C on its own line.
48.5 °C
